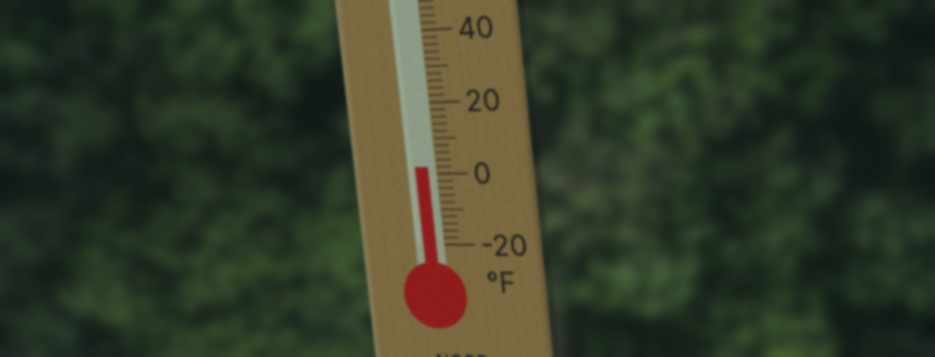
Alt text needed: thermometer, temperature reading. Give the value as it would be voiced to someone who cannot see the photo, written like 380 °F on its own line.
2 °F
